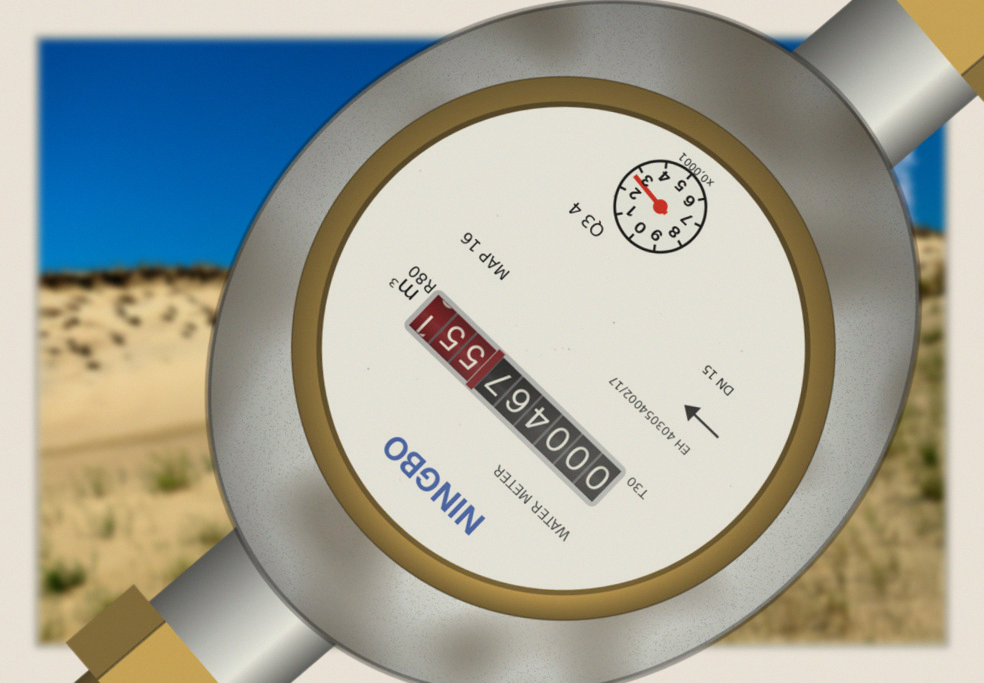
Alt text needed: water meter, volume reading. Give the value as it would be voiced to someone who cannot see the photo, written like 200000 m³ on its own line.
467.5512 m³
